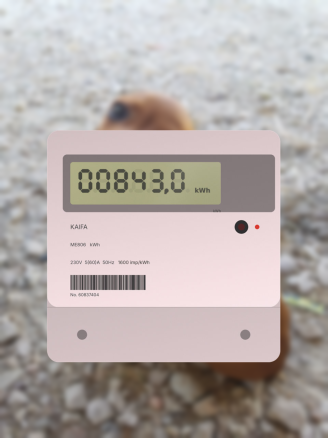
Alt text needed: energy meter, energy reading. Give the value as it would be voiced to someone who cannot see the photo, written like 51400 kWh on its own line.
843.0 kWh
